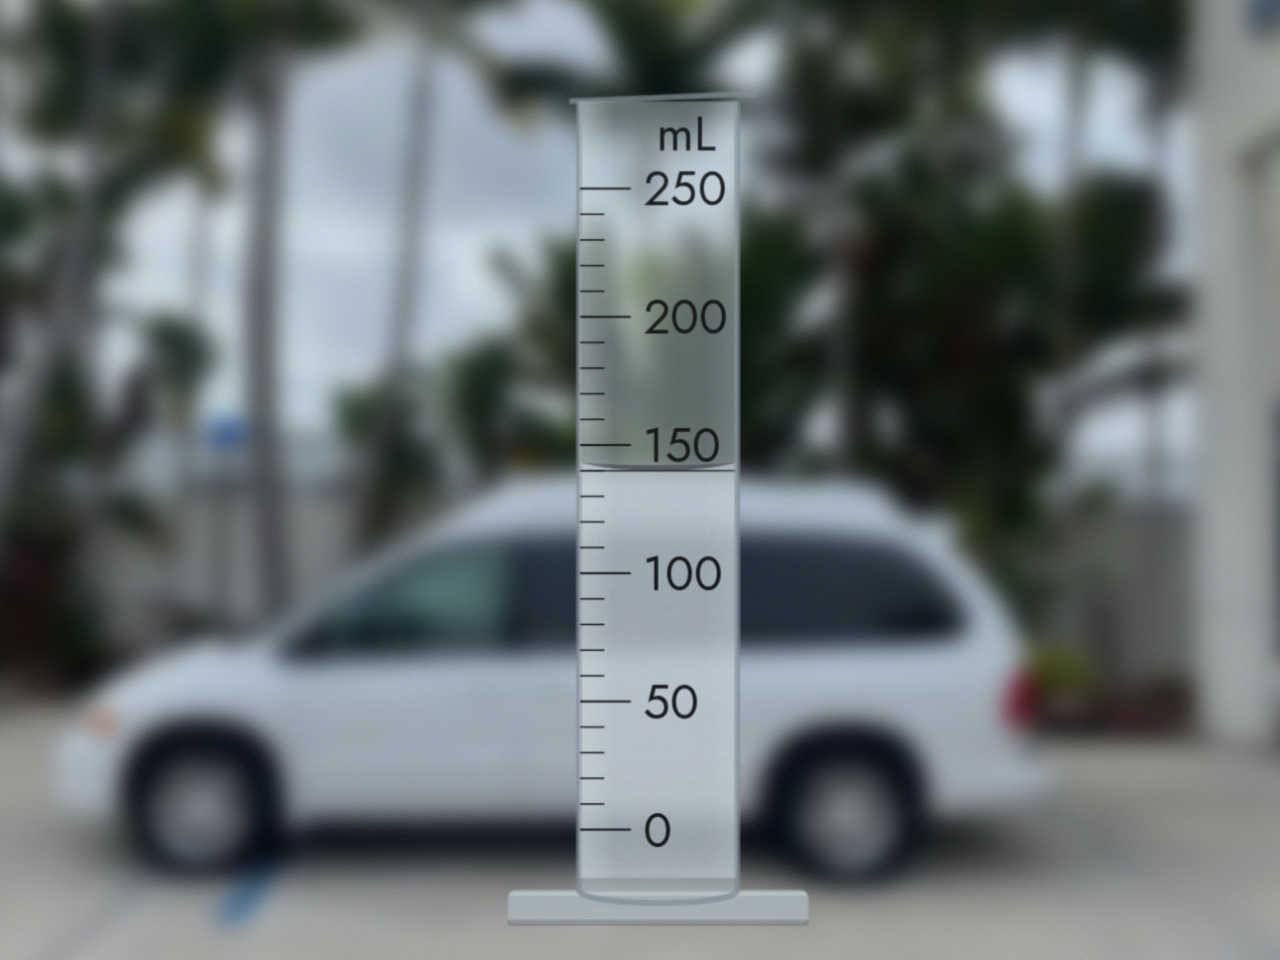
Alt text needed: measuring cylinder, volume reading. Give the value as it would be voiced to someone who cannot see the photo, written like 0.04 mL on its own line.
140 mL
